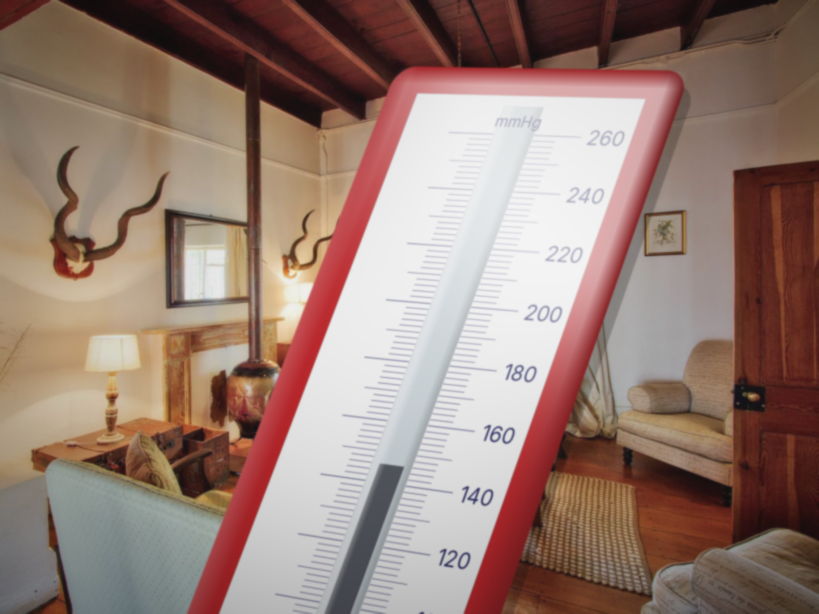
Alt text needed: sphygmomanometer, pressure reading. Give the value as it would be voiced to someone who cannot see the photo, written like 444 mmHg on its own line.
146 mmHg
